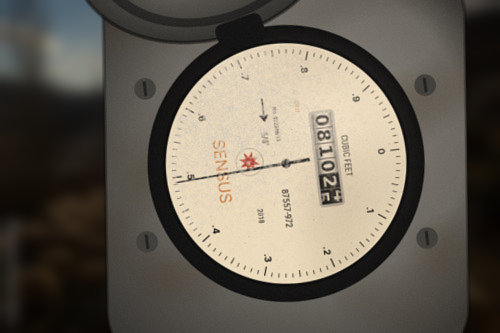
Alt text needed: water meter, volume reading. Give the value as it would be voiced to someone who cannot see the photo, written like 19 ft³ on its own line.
81024.49 ft³
